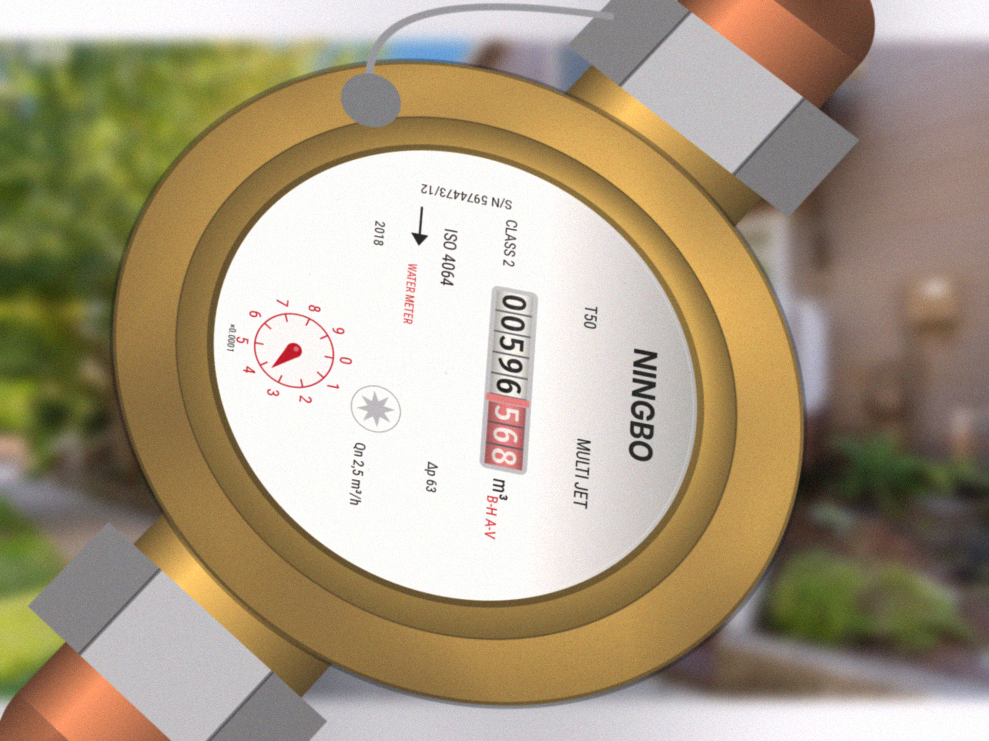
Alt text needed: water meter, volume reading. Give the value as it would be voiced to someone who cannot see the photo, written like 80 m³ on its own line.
596.5683 m³
